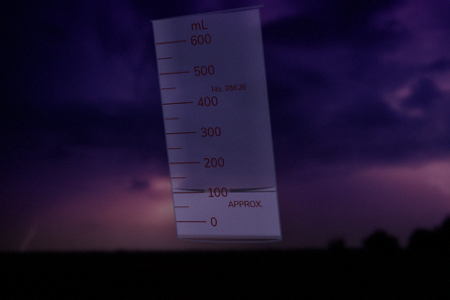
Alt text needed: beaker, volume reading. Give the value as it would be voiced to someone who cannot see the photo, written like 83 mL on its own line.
100 mL
